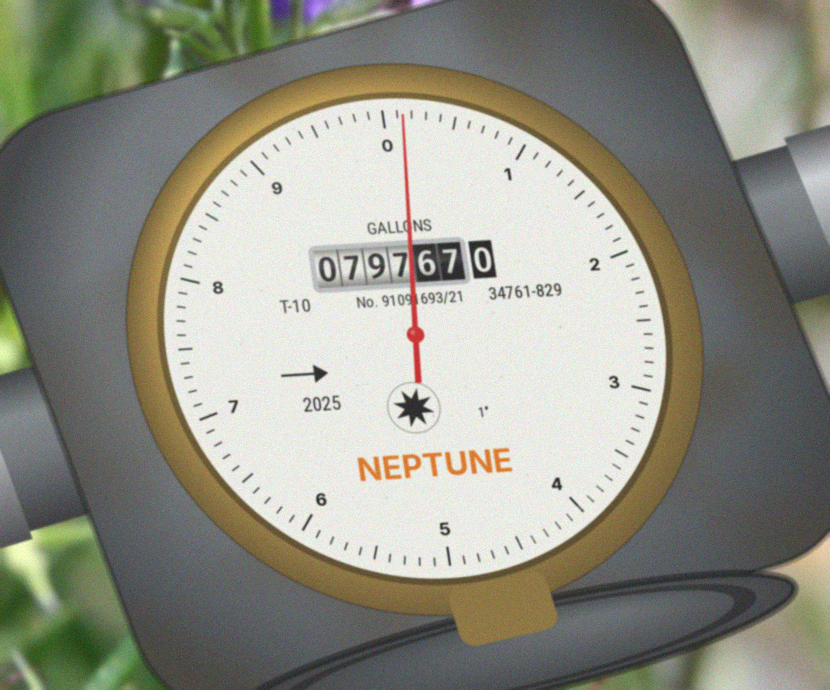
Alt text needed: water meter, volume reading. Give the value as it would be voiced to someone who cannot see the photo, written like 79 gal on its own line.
797670.1 gal
